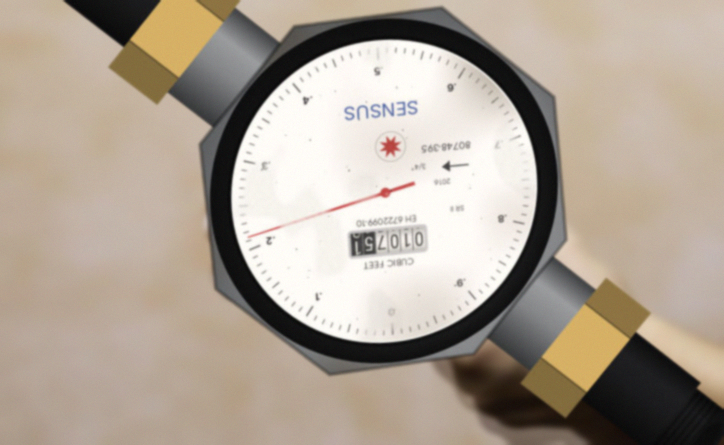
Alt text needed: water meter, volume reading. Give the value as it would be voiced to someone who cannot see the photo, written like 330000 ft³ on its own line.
10751.21 ft³
